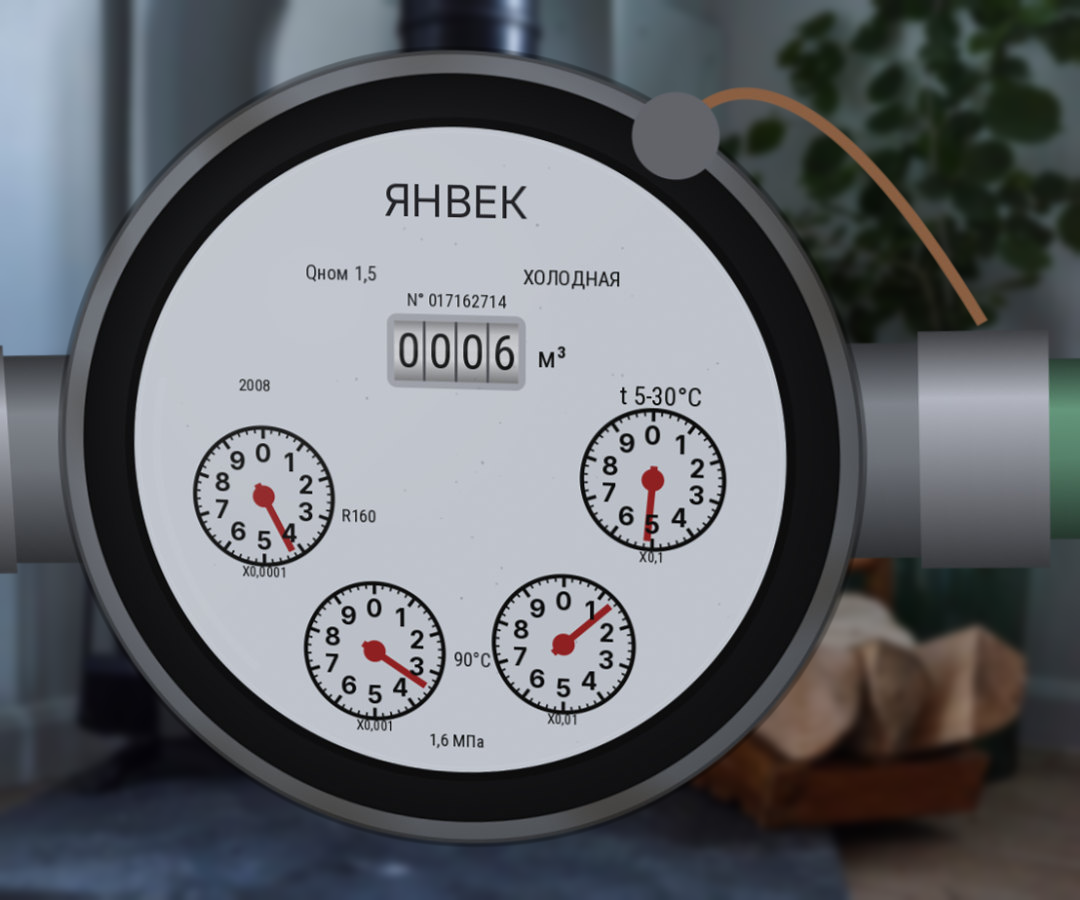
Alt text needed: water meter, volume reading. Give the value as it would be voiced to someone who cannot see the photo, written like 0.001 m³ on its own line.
6.5134 m³
